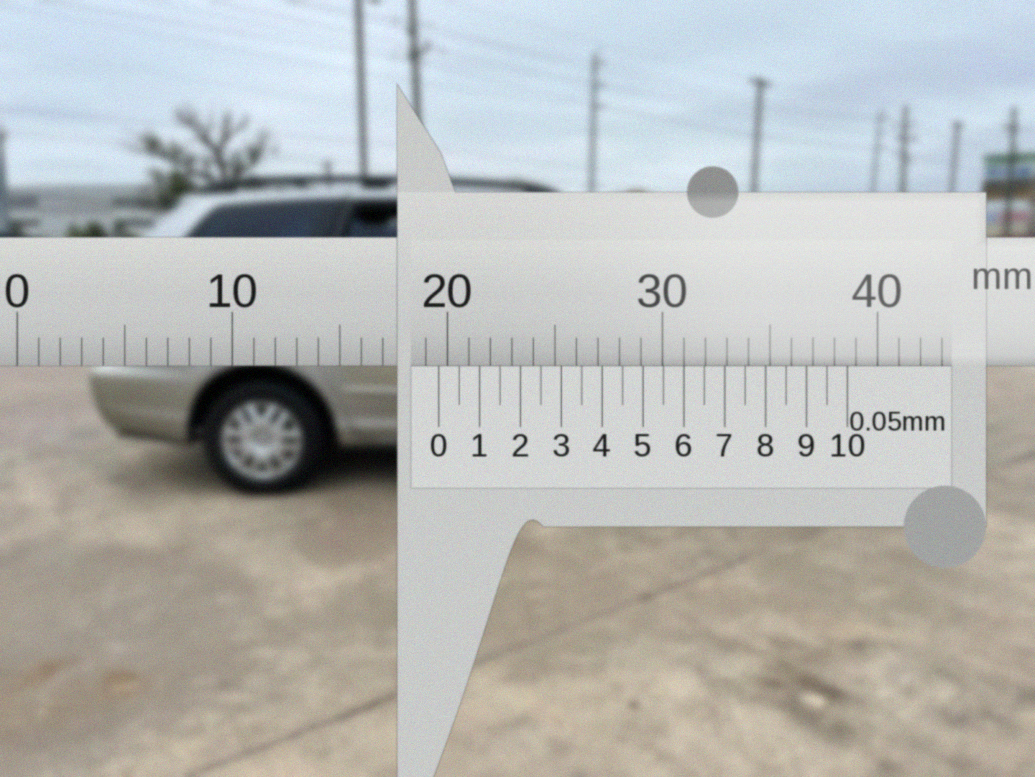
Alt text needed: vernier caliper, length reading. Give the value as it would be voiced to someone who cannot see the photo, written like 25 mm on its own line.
19.6 mm
